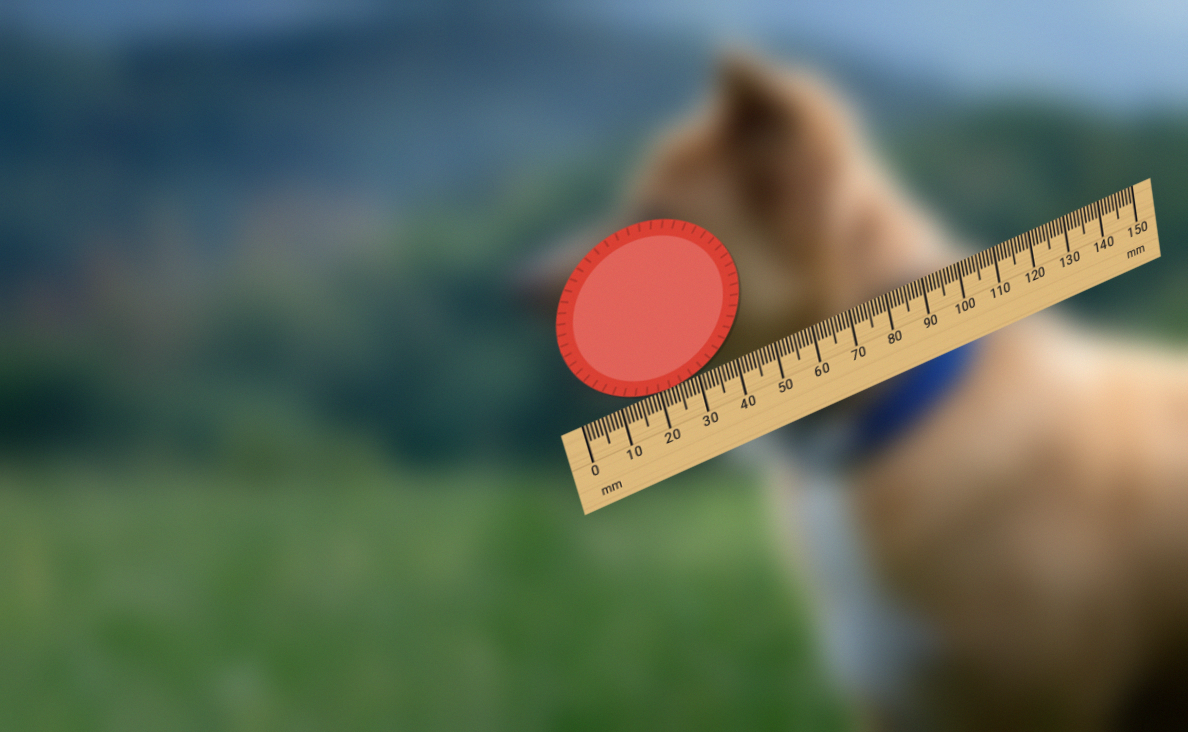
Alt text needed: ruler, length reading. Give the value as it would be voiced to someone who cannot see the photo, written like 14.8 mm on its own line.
45 mm
